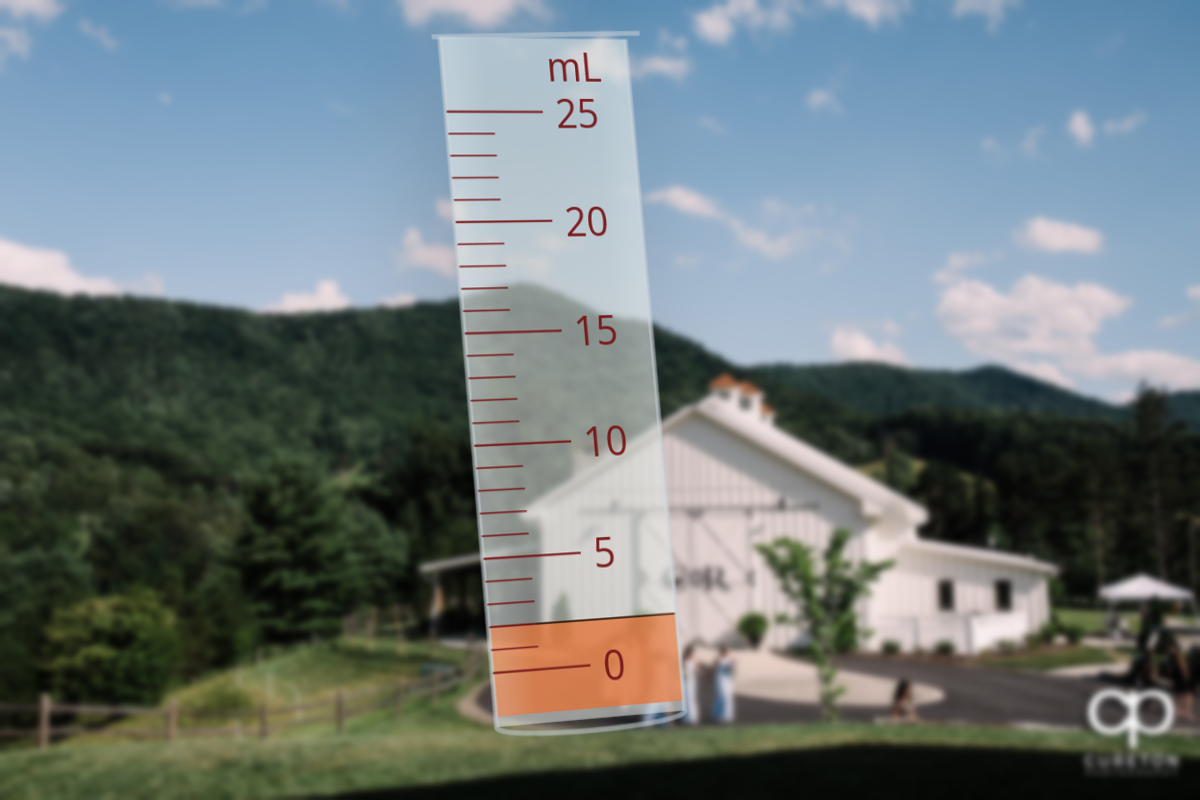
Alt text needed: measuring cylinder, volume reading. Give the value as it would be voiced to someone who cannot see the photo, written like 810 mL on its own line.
2 mL
